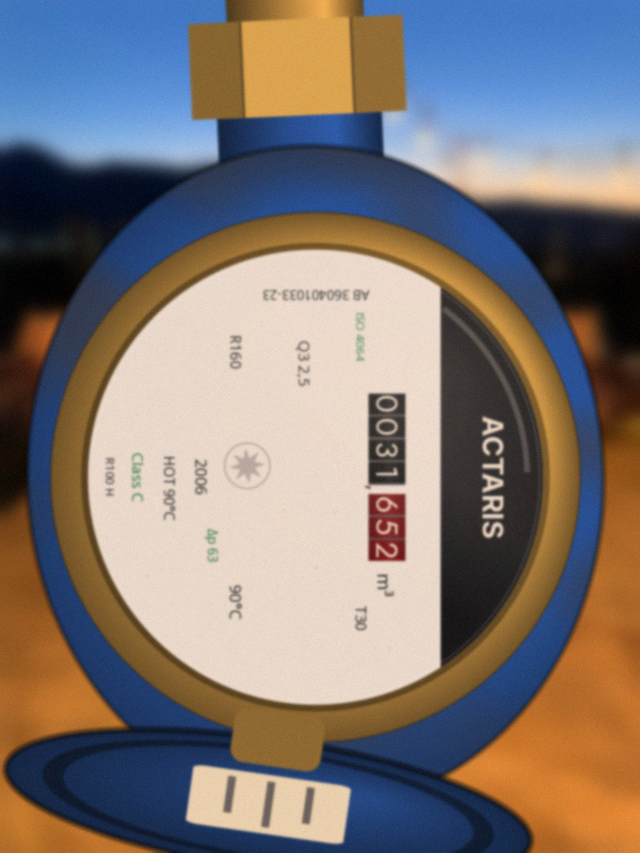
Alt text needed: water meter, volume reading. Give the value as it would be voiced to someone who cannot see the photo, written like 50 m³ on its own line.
31.652 m³
